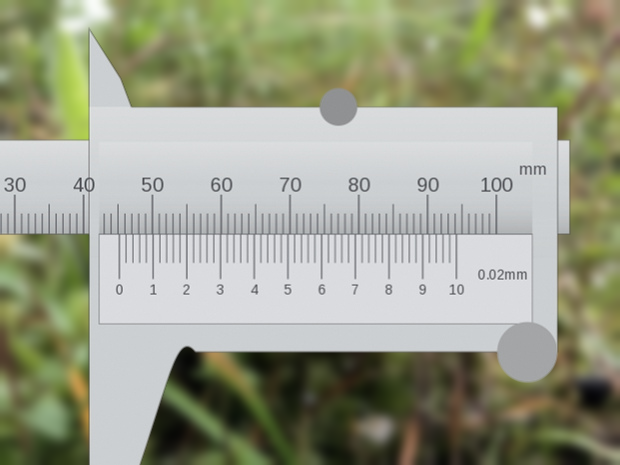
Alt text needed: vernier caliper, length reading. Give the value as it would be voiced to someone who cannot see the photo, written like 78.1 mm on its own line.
45.2 mm
